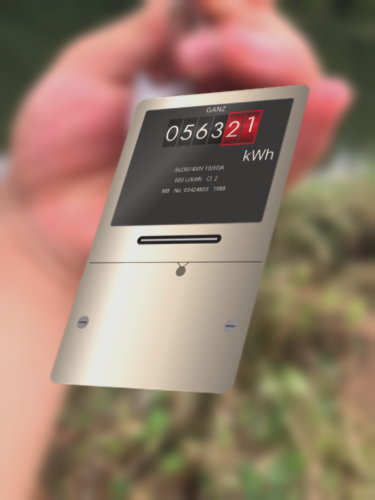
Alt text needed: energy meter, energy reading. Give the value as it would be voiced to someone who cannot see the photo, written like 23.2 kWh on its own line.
563.21 kWh
